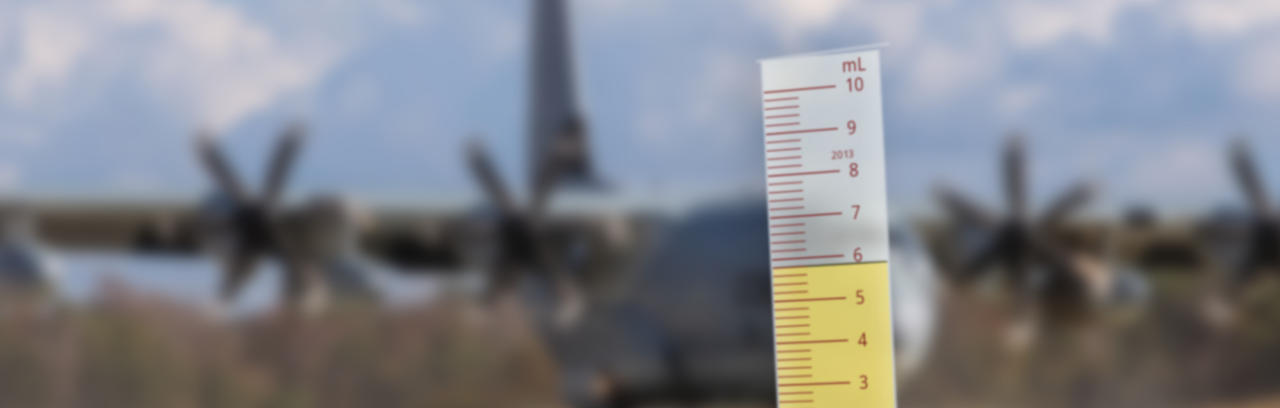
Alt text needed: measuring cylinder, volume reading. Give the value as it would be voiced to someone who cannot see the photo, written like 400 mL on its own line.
5.8 mL
